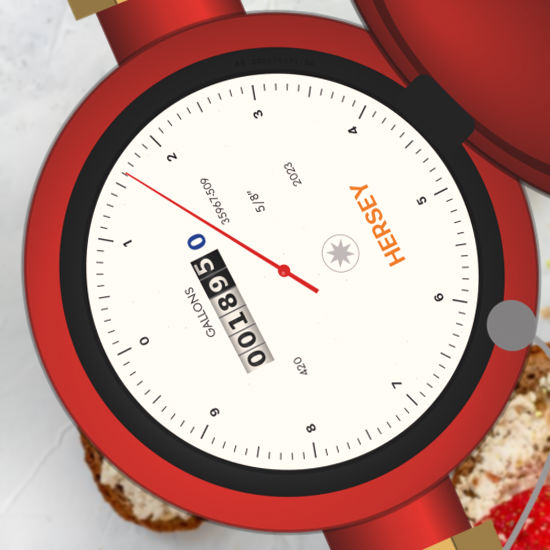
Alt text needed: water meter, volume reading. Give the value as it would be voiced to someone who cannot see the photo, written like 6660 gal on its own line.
18951.6 gal
